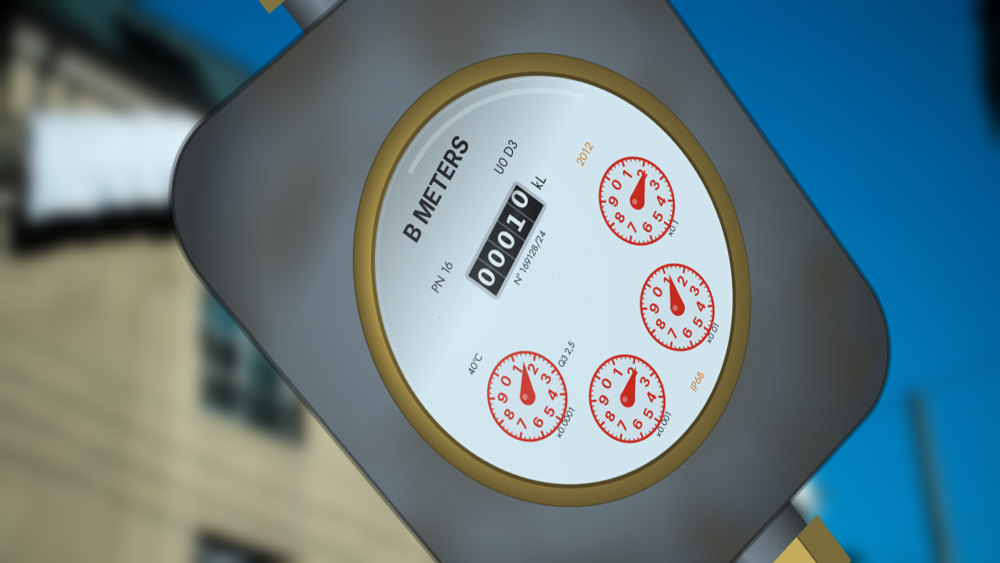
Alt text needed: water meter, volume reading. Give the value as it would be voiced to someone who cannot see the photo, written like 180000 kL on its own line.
10.2121 kL
